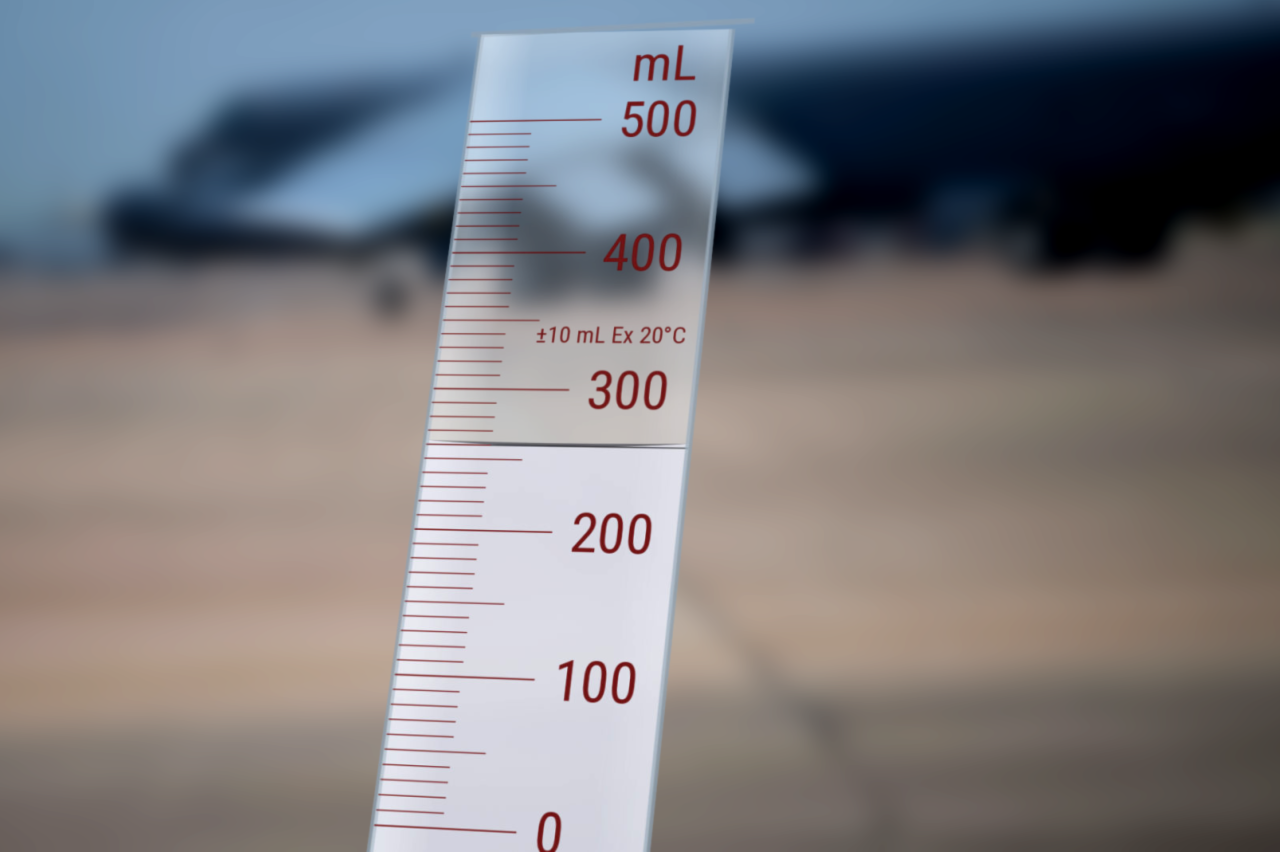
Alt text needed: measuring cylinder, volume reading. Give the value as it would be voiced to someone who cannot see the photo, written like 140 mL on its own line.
260 mL
